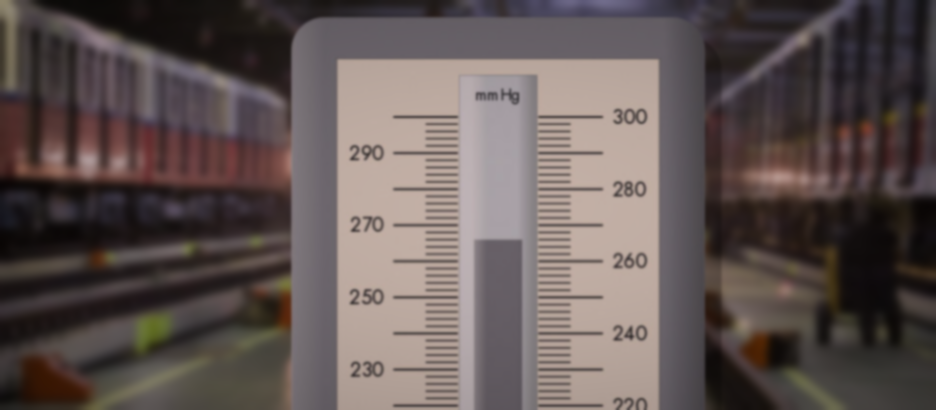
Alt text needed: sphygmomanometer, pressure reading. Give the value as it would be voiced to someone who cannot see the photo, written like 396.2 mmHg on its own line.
266 mmHg
